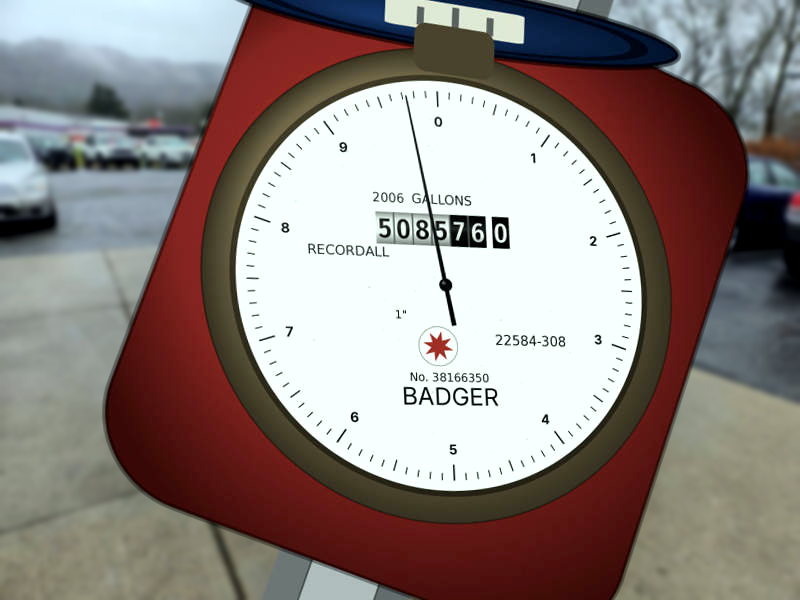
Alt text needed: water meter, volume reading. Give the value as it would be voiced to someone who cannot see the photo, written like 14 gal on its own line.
5085759.7 gal
